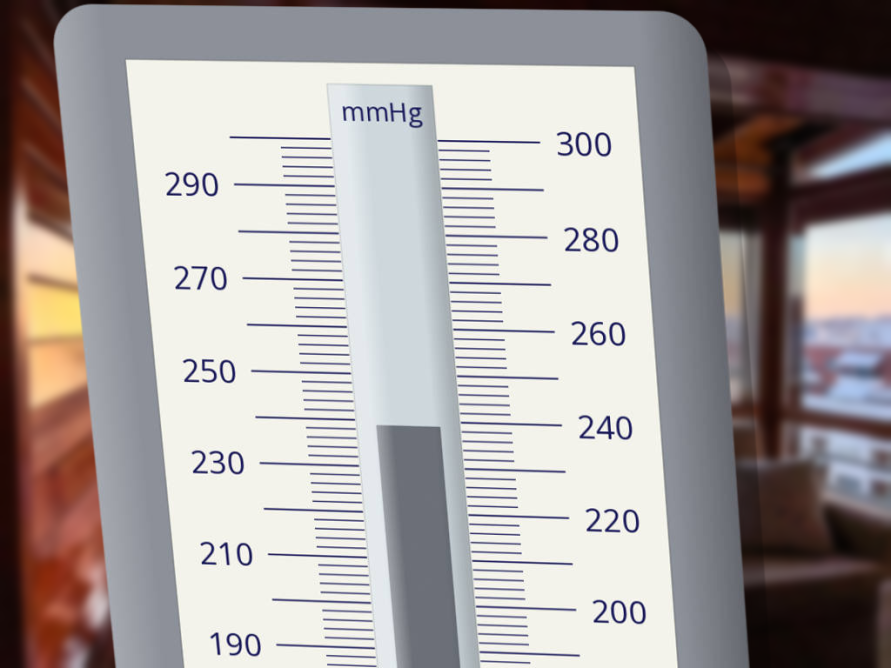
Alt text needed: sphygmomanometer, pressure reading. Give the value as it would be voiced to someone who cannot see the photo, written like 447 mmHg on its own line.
239 mmHg
